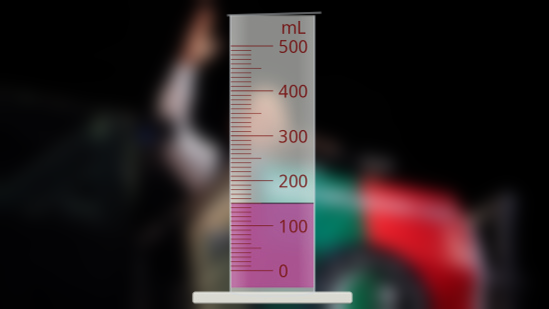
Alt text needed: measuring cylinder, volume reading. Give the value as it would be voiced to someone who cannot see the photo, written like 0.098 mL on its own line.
150 mL
